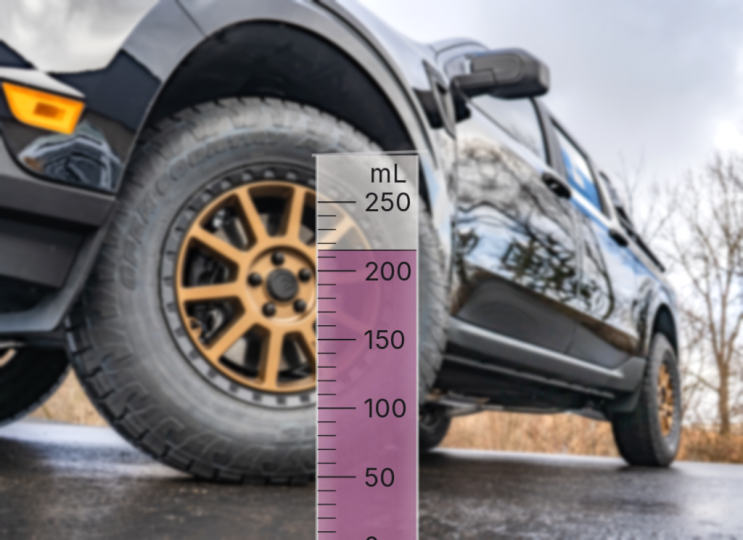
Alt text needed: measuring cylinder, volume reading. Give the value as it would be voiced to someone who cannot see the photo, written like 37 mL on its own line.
215 mL
